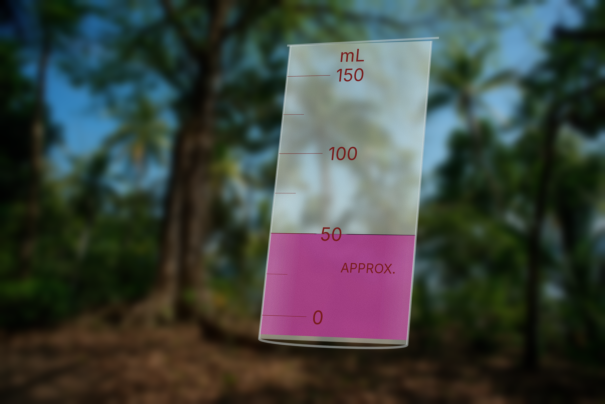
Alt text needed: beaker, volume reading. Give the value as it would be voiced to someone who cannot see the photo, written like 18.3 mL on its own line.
50 mL
